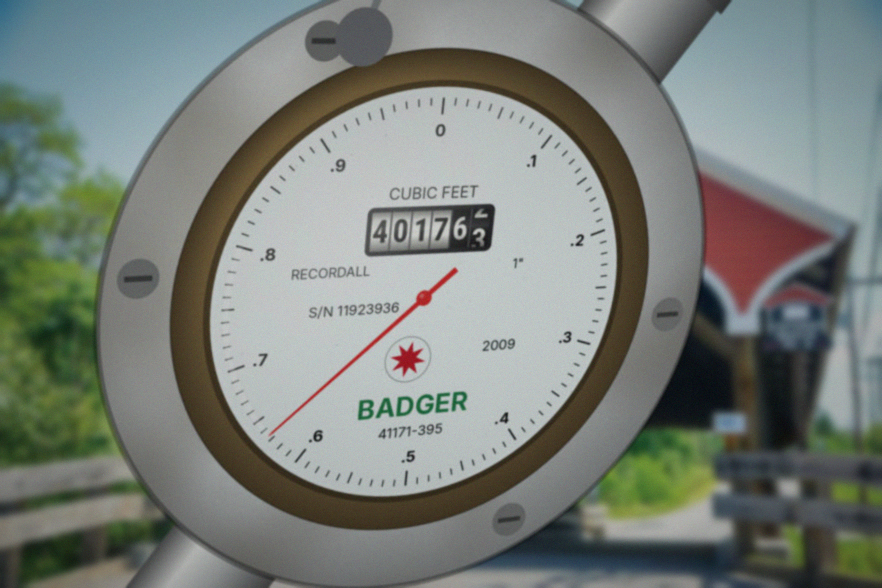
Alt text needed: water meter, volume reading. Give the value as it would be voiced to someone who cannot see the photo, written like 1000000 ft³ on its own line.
401762.63 ft³
